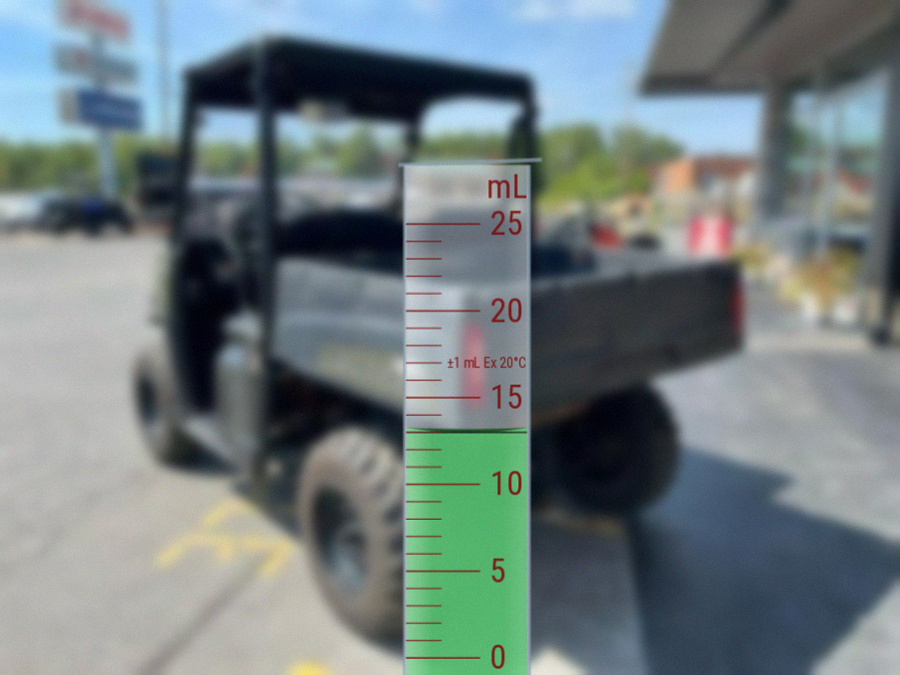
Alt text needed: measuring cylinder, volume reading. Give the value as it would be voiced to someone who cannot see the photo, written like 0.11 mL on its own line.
13 mL
